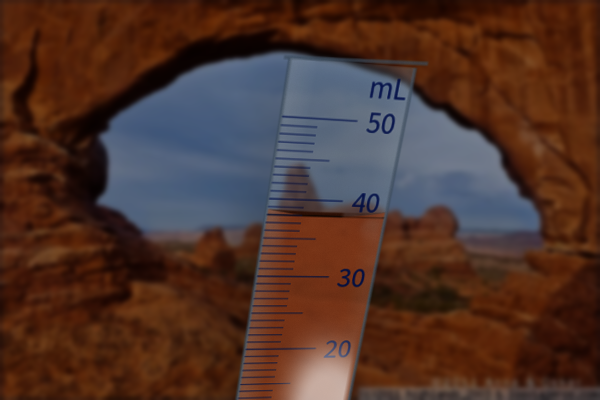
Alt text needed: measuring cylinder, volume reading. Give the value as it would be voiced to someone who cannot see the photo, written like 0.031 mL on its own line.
38 mL
